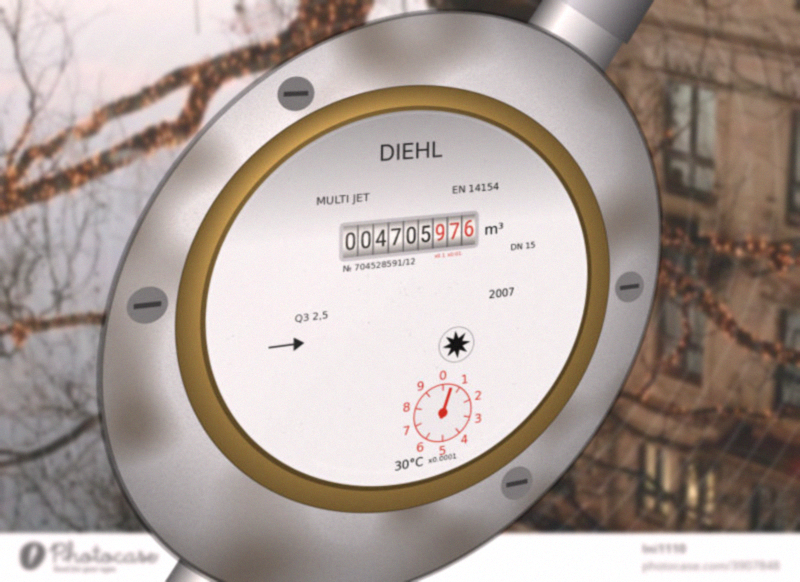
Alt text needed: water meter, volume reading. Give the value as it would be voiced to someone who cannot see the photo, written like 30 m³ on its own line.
4705.9760 m³
